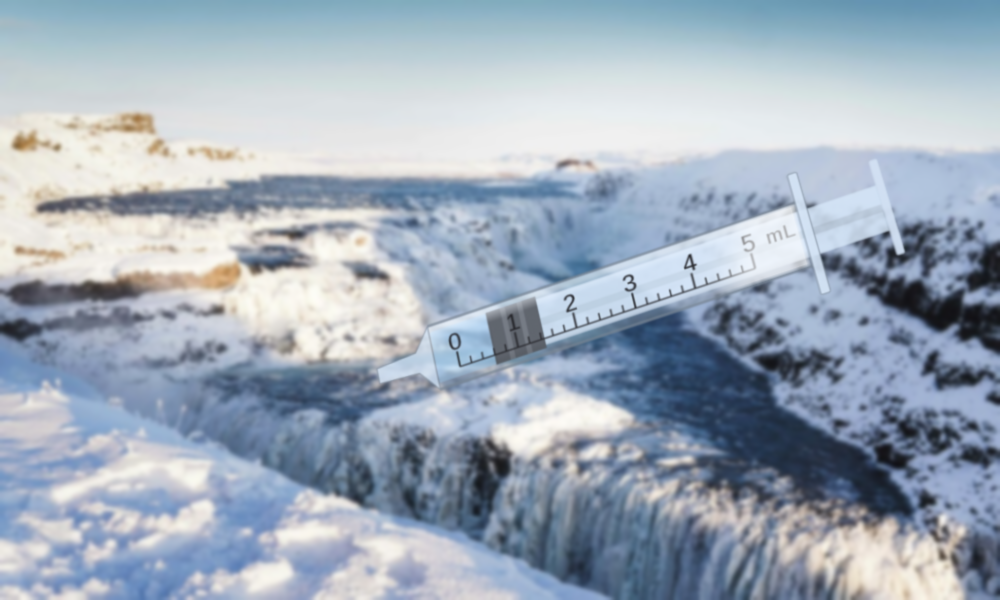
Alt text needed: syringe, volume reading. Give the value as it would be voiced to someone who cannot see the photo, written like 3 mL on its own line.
0.6 mL
